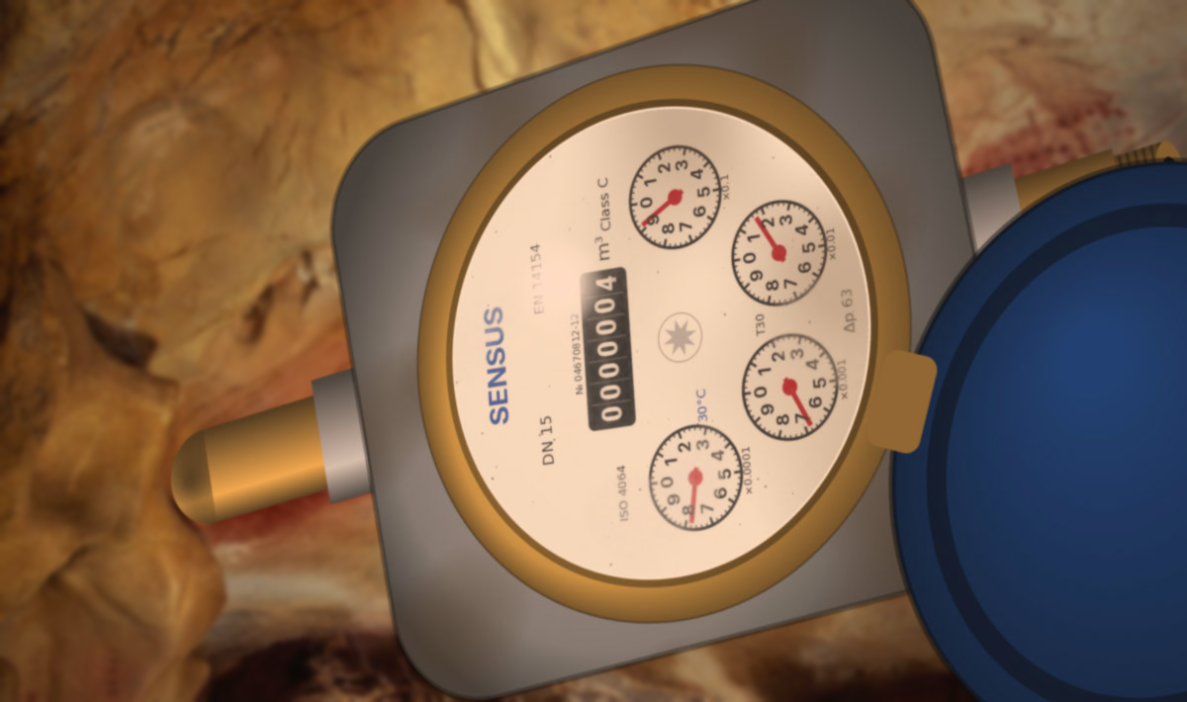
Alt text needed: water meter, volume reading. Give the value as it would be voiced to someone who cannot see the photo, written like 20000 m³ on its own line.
3.9167 m³
